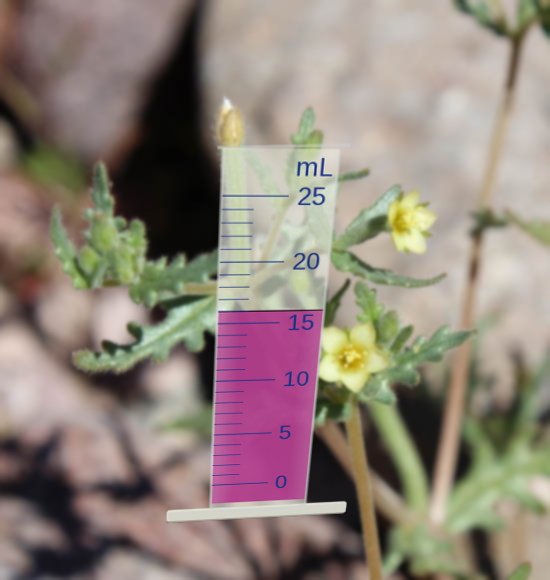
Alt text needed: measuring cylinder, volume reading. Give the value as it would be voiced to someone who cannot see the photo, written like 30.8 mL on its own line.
16 mL
